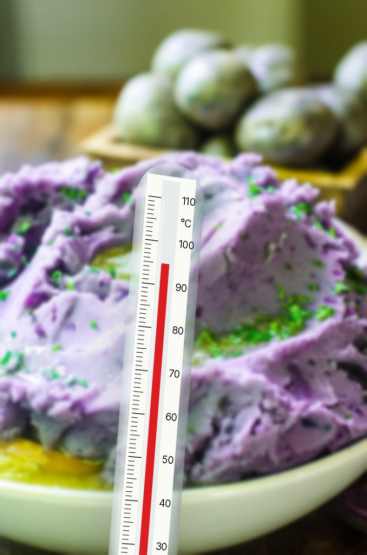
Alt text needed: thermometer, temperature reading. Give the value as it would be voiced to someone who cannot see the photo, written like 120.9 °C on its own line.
95 °C
